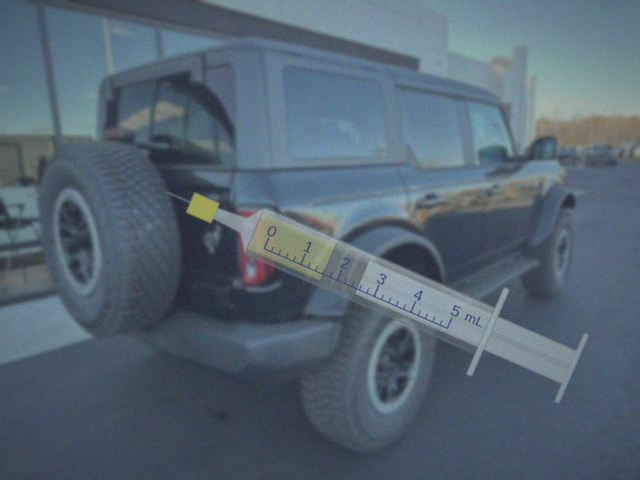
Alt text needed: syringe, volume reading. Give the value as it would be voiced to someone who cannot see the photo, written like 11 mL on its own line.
1.6 mL
